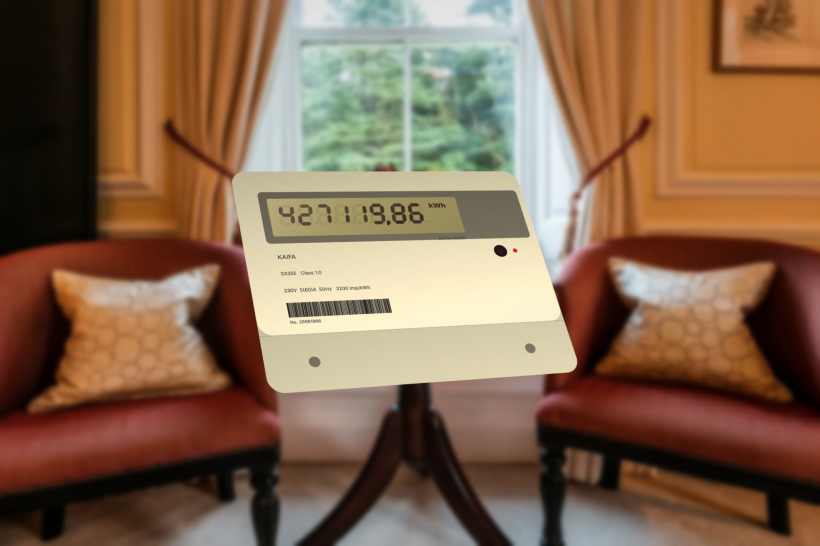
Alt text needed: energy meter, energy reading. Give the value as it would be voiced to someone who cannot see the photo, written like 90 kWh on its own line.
427119.86 kWh
